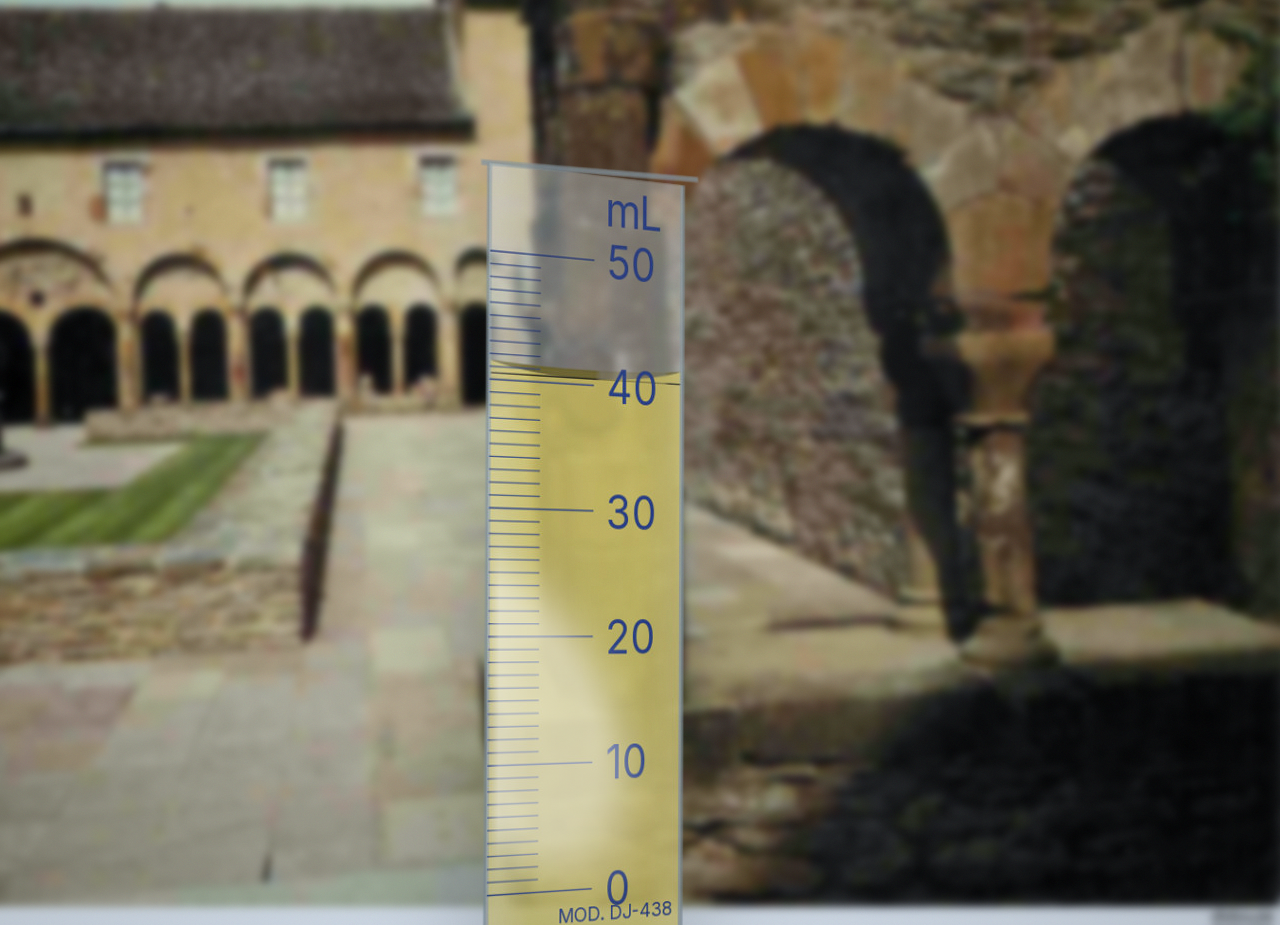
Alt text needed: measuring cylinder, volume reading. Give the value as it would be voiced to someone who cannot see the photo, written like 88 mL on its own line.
40.5 mL
